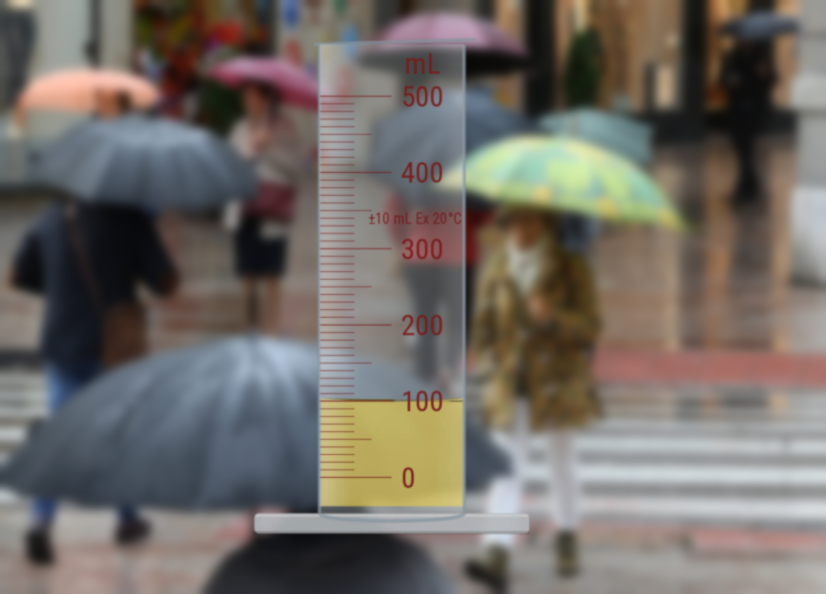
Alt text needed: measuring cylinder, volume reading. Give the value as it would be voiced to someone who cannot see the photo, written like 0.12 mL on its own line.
100 mL
